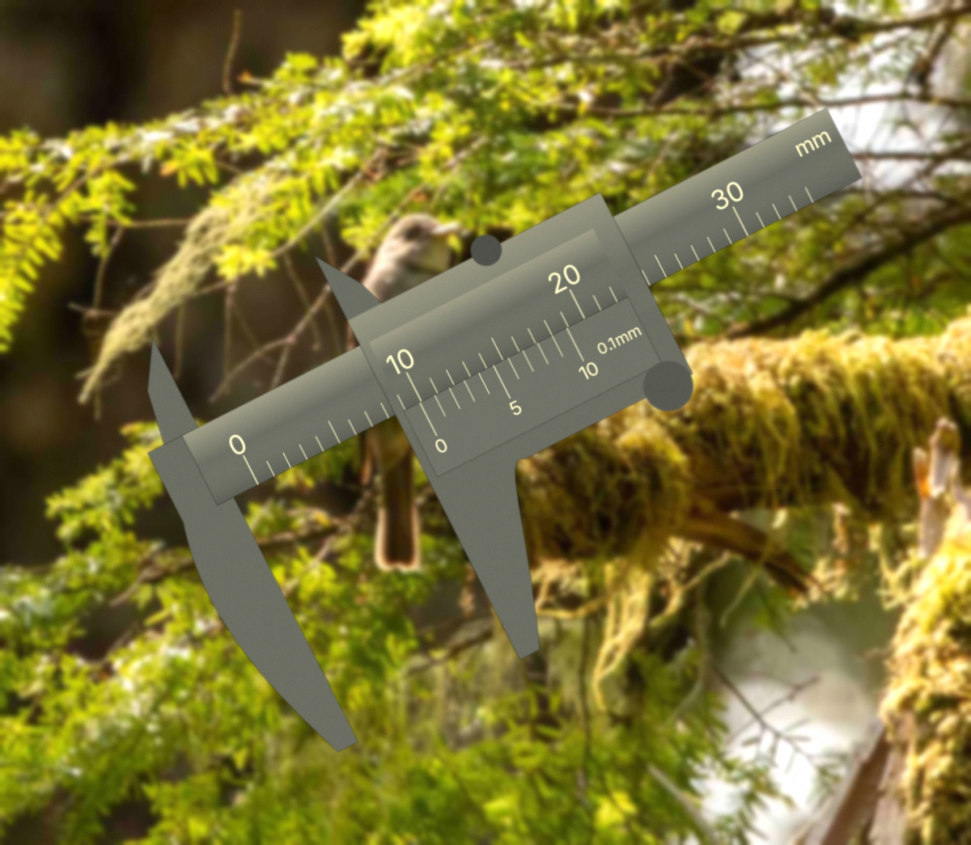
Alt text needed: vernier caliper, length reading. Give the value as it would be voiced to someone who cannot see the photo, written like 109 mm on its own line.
9.9 mm
